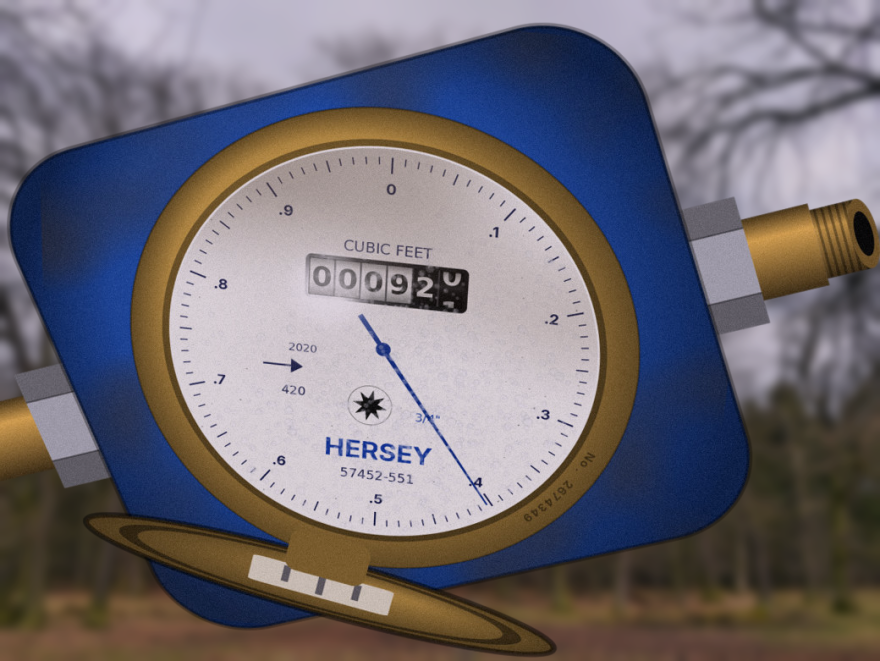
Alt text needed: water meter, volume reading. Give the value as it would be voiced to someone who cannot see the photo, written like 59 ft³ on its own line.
920.40 ft³
